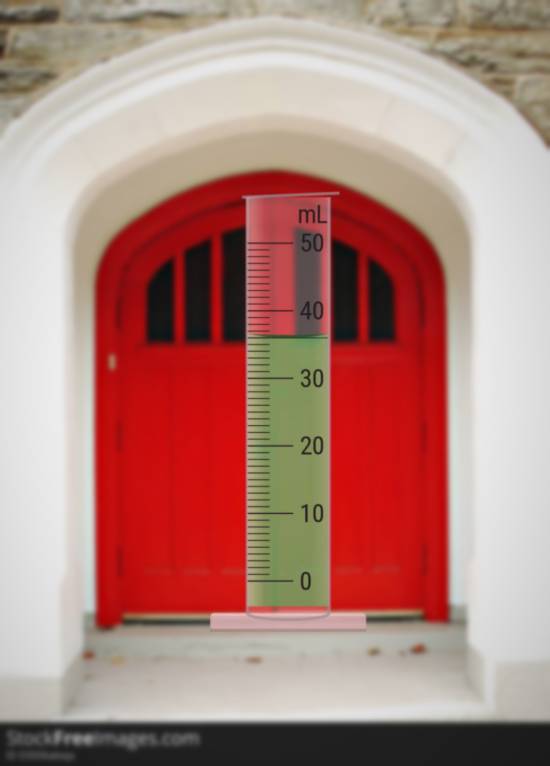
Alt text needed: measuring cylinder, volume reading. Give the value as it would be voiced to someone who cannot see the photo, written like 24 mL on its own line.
36 mL
